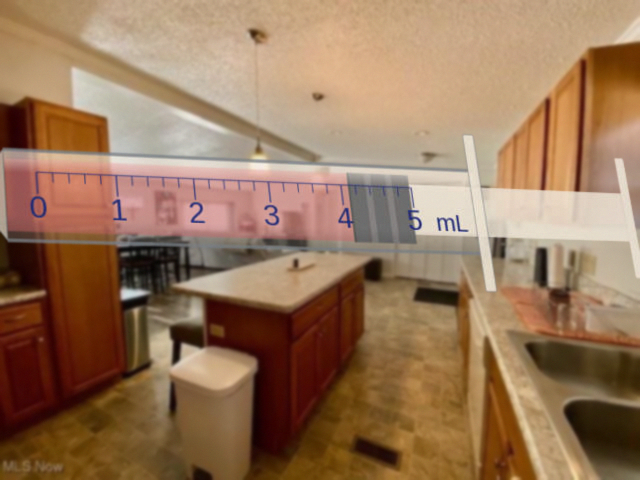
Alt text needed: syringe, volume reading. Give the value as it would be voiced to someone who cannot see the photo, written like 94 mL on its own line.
4.1 mL
